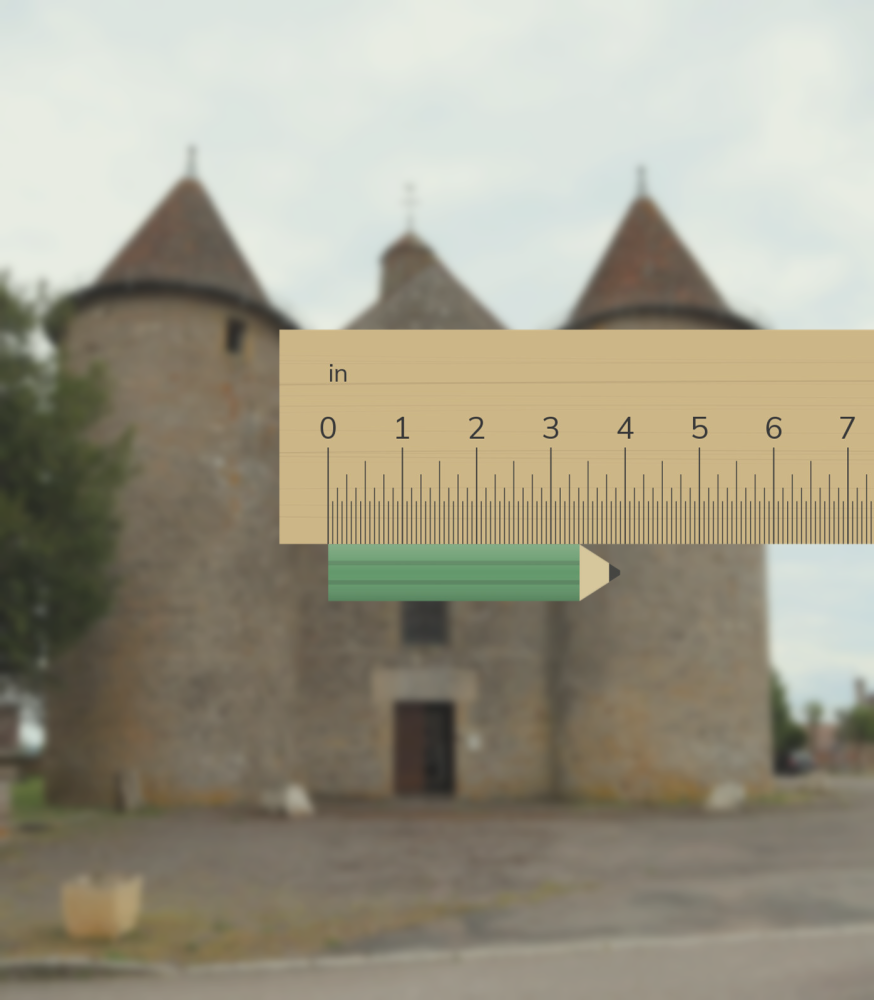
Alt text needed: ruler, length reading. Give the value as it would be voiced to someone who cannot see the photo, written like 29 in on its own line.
3.9375 in
